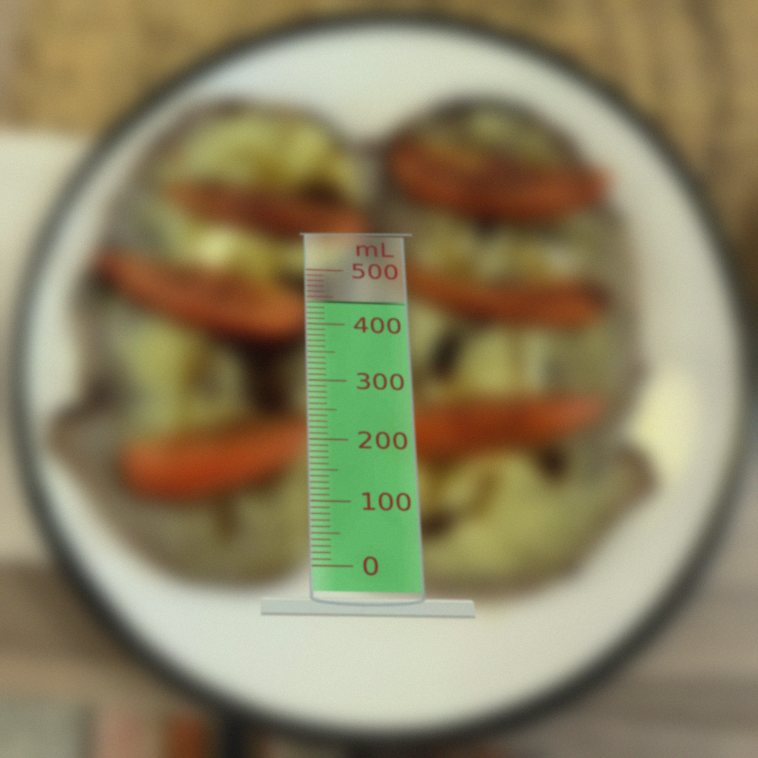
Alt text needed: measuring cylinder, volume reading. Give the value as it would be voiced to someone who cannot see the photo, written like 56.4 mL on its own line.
440 mL
